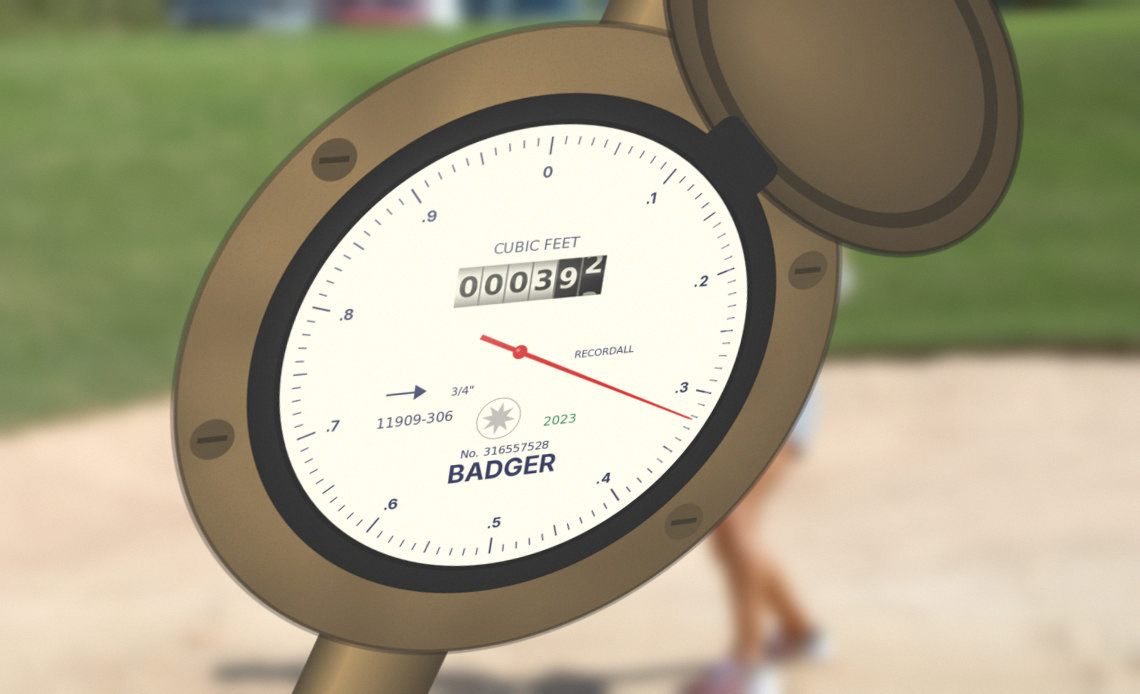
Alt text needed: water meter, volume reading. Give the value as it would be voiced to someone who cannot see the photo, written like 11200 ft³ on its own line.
392.32 ft³
